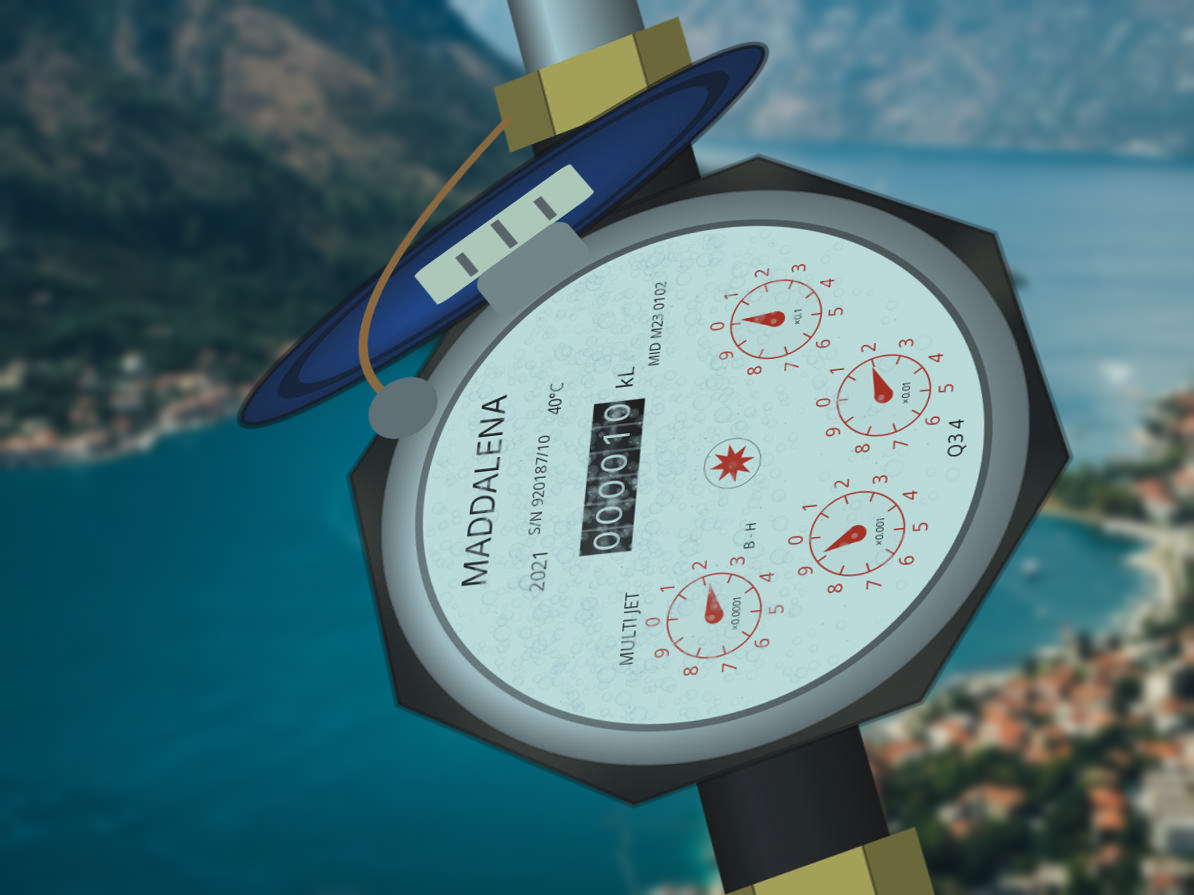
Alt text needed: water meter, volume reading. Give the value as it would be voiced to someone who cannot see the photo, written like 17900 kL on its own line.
10.0192 kL
